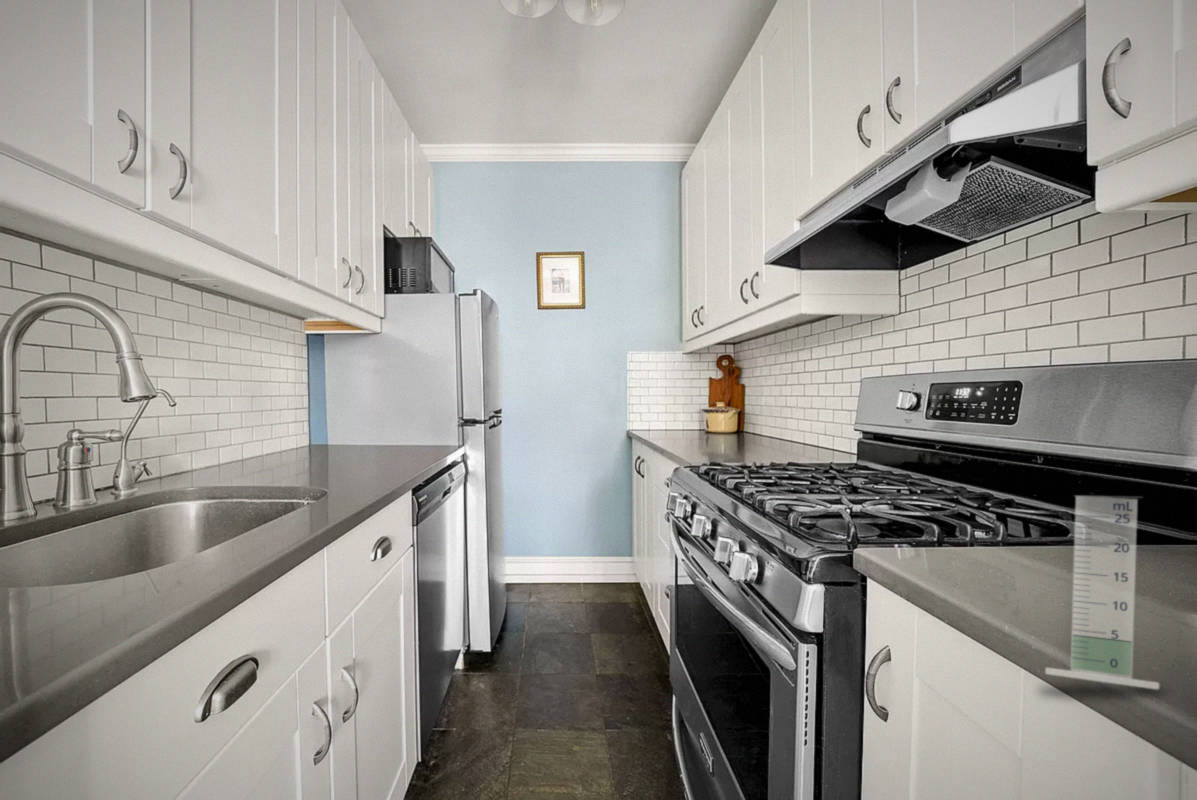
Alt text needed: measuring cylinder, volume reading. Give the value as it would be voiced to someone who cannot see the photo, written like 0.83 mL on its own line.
4 mL
